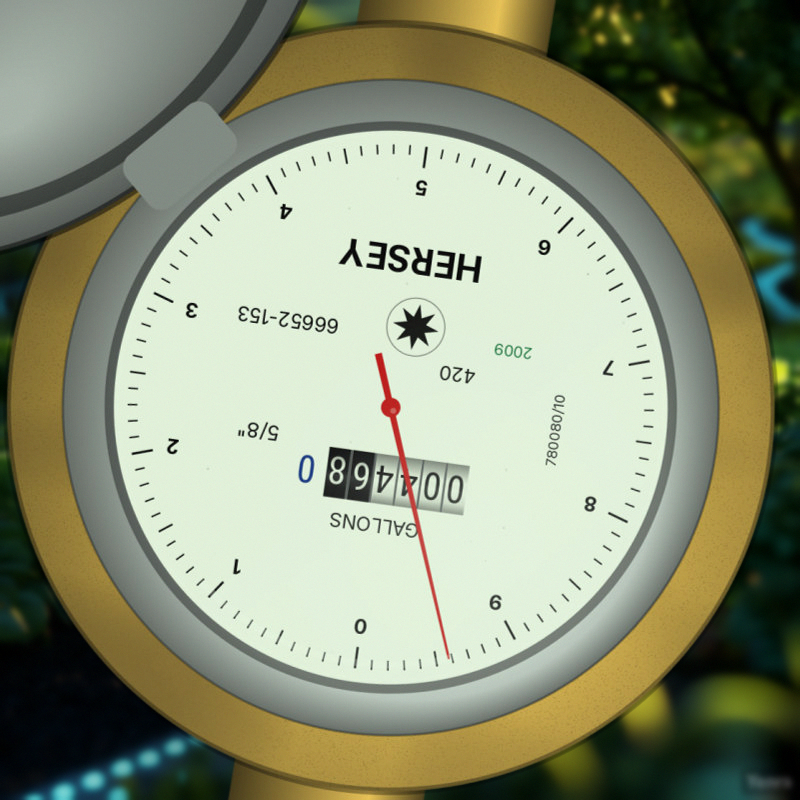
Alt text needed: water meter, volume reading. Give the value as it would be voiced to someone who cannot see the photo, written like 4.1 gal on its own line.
44679.4 gal
